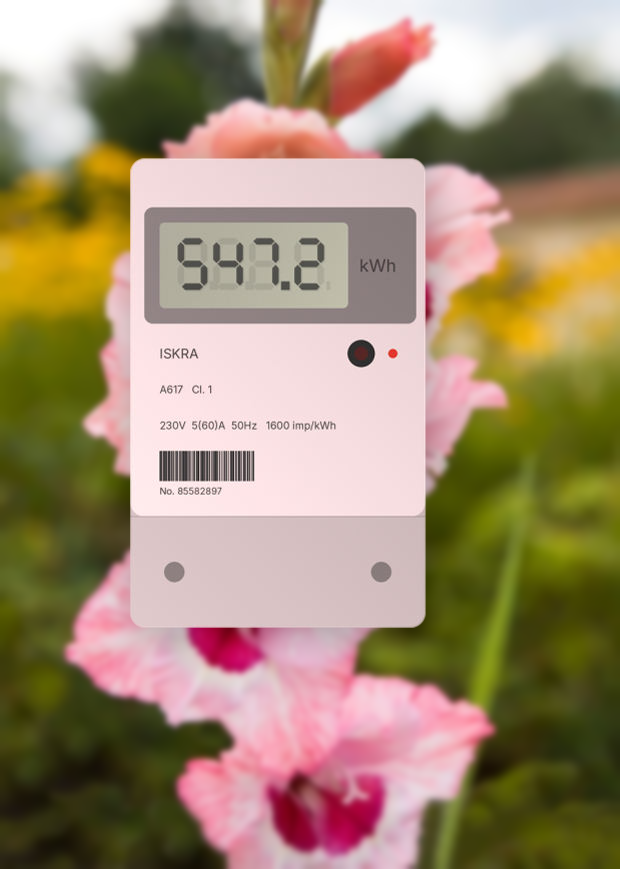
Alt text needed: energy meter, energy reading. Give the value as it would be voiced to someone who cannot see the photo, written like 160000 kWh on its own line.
547.2 kWh
